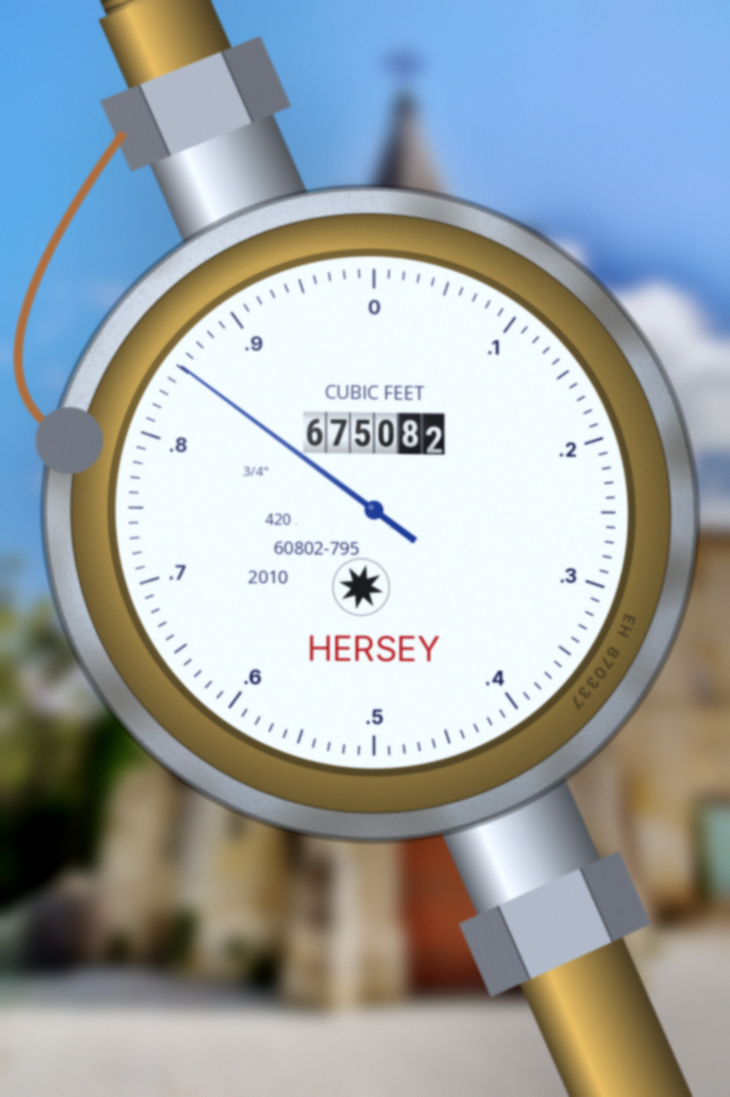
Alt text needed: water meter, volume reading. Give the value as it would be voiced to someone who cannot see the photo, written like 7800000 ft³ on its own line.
675081.85 ft³
